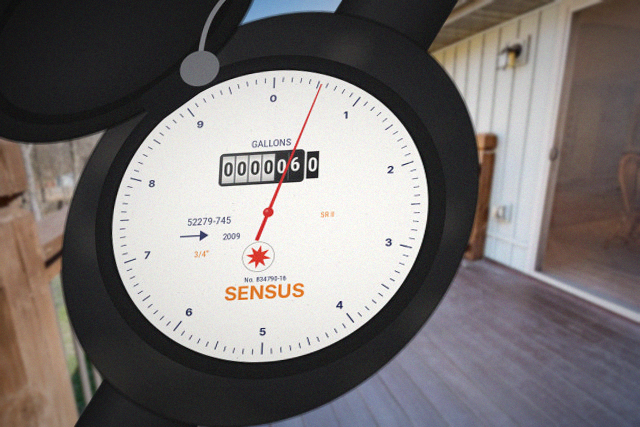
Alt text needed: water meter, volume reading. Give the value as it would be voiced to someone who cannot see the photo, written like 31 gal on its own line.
60.5 gal
